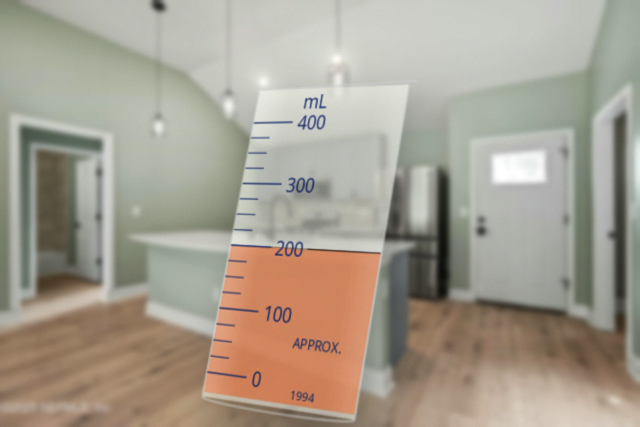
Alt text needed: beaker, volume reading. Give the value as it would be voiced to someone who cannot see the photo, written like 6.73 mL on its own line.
200 mL
